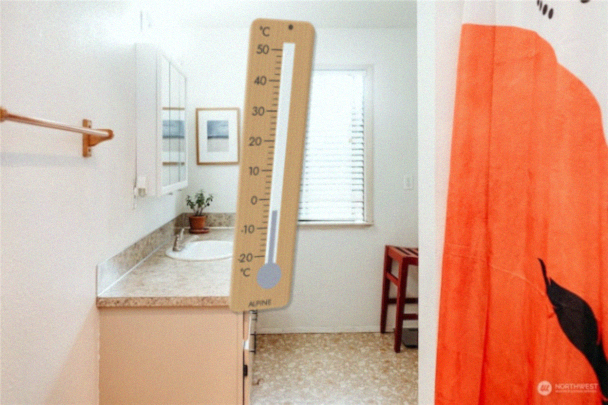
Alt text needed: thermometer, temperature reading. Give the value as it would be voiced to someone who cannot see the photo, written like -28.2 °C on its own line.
-4 °C
